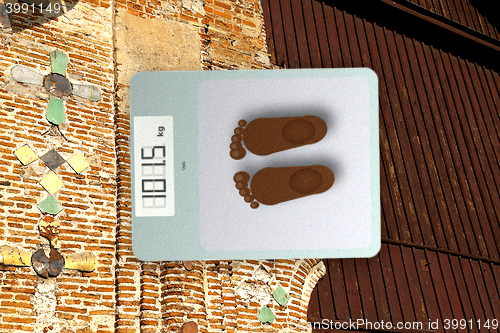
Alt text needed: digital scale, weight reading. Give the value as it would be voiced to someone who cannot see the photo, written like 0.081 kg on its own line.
101.5 kg
